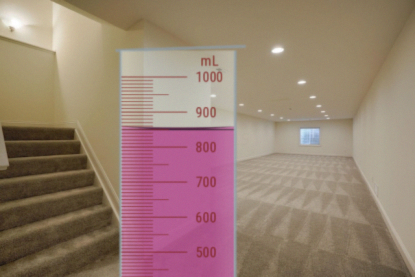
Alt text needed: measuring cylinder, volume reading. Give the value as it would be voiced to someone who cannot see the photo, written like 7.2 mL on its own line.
850 mL
